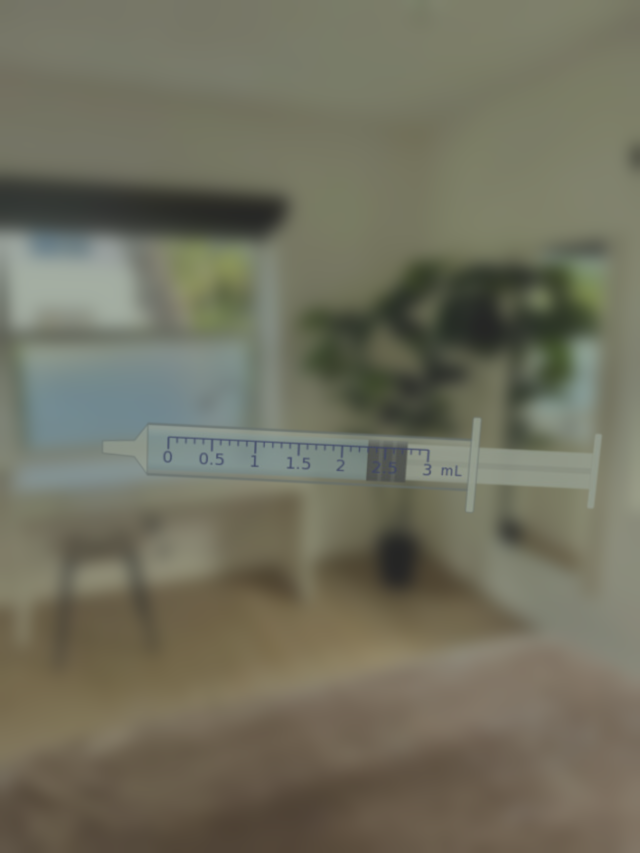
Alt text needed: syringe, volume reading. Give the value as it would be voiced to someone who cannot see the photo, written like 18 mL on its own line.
2.3 mL
